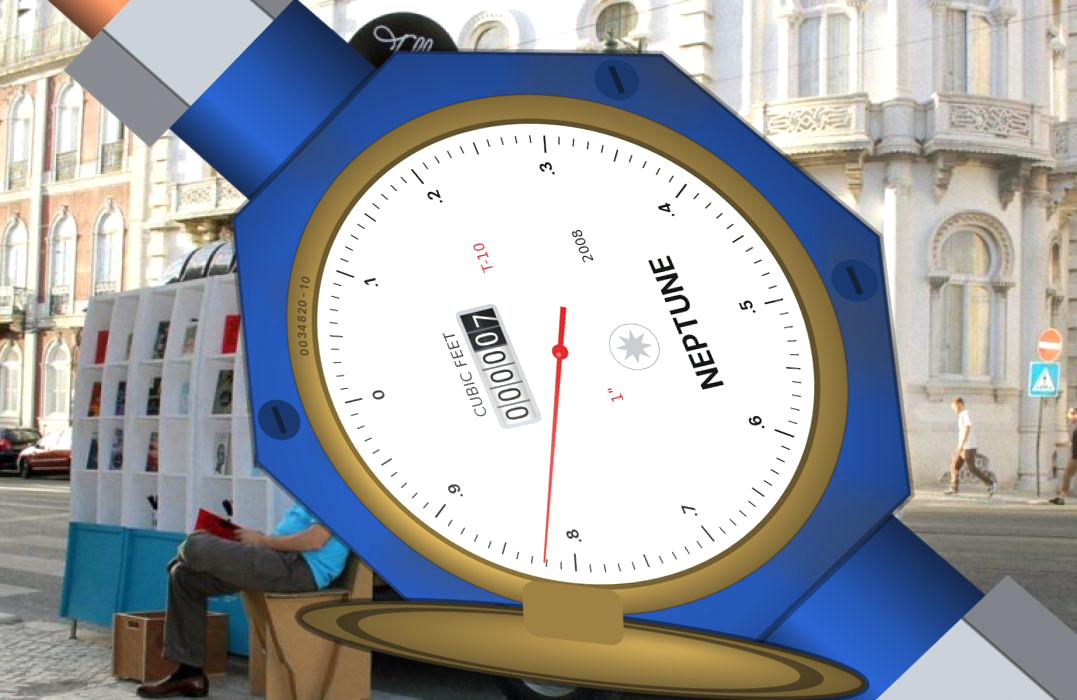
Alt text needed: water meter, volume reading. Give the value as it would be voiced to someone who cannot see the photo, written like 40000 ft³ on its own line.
6.82 ft³
